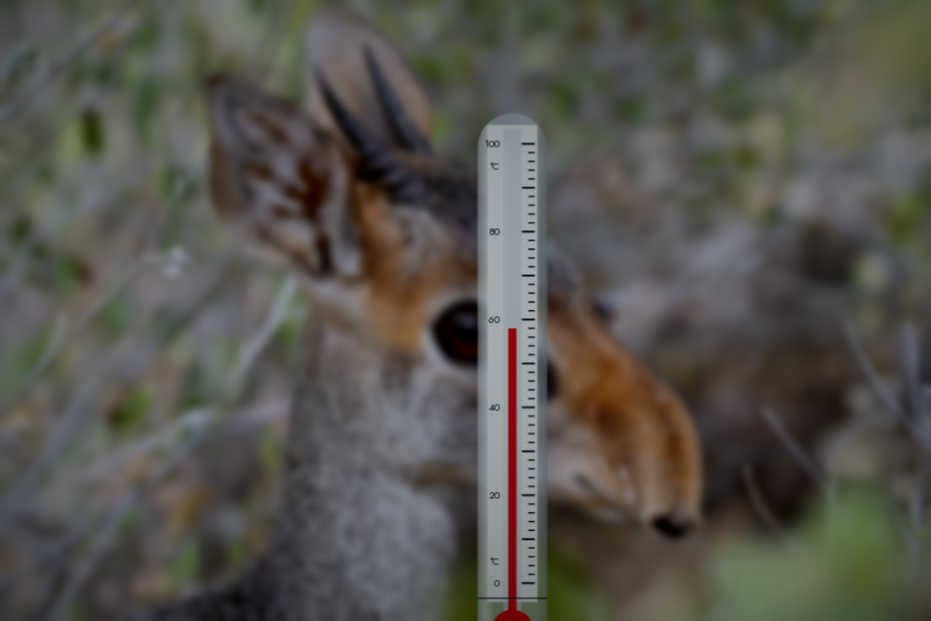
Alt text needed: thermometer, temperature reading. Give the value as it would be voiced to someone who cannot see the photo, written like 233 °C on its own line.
58 °C
